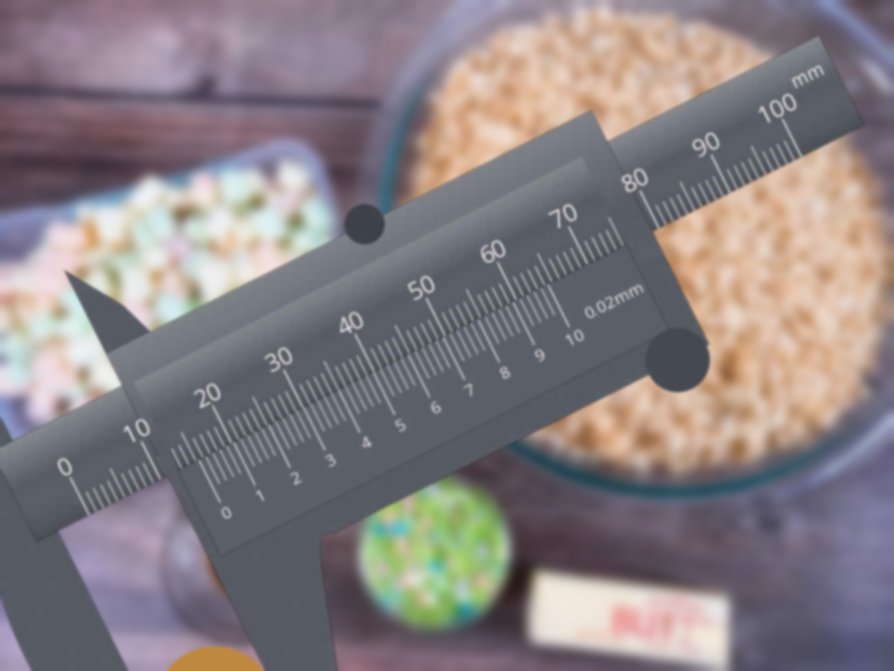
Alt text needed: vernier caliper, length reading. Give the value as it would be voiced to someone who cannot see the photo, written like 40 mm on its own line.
15.4 mm
